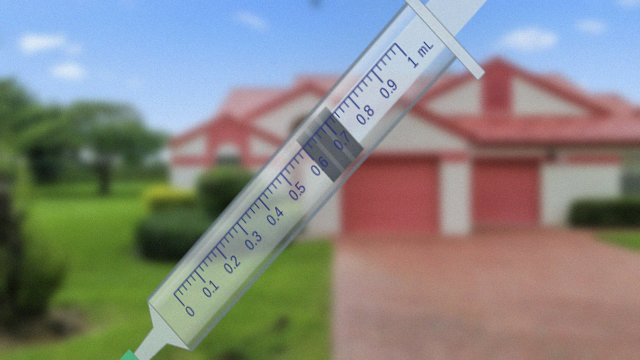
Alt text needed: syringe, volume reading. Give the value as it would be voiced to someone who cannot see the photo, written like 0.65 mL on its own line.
0.6 mL
